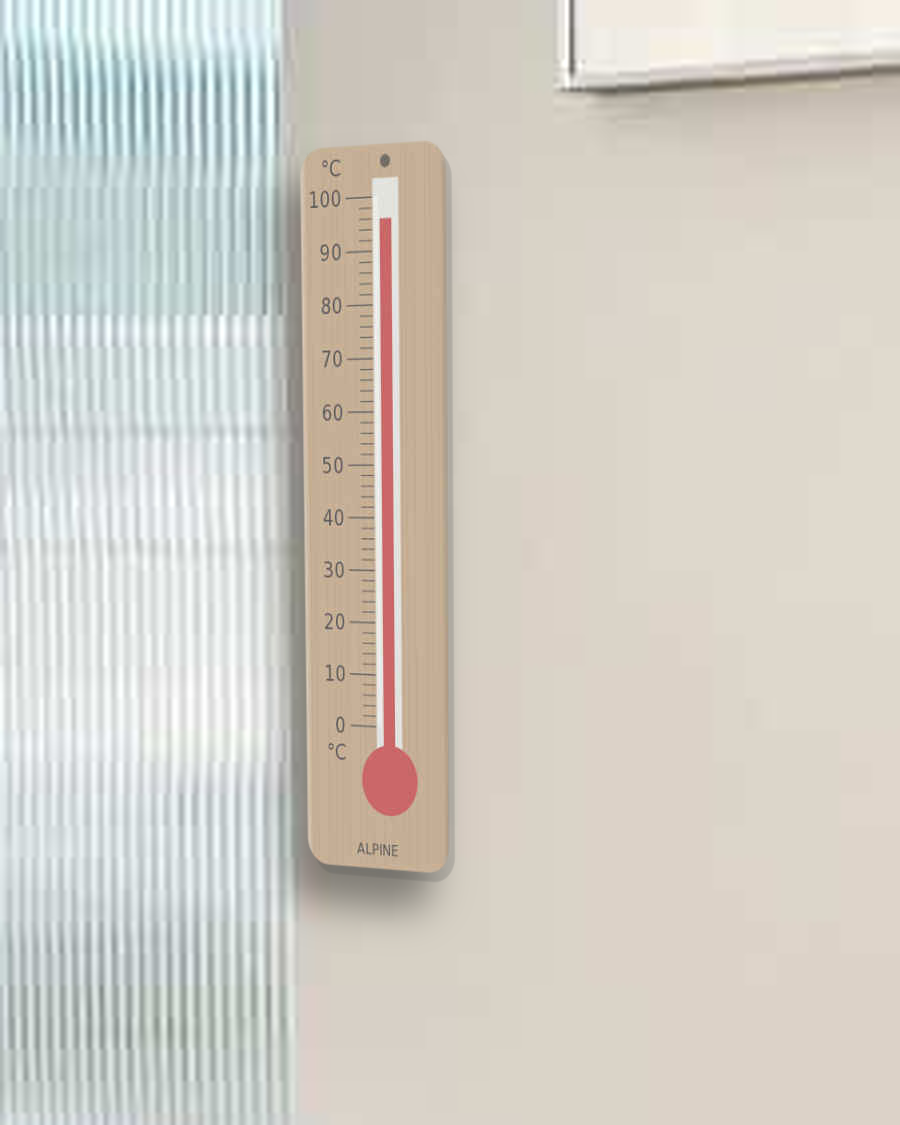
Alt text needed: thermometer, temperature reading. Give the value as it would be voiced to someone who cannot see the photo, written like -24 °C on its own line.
96 °C
